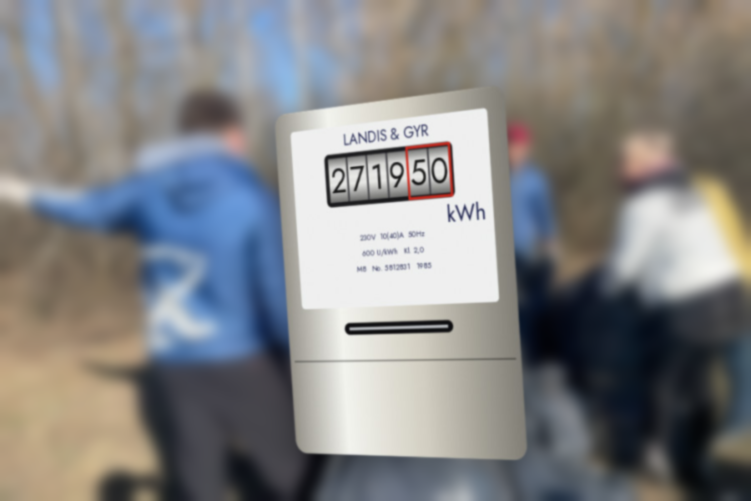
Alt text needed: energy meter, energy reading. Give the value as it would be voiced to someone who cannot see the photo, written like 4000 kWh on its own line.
2719.50 kWh
